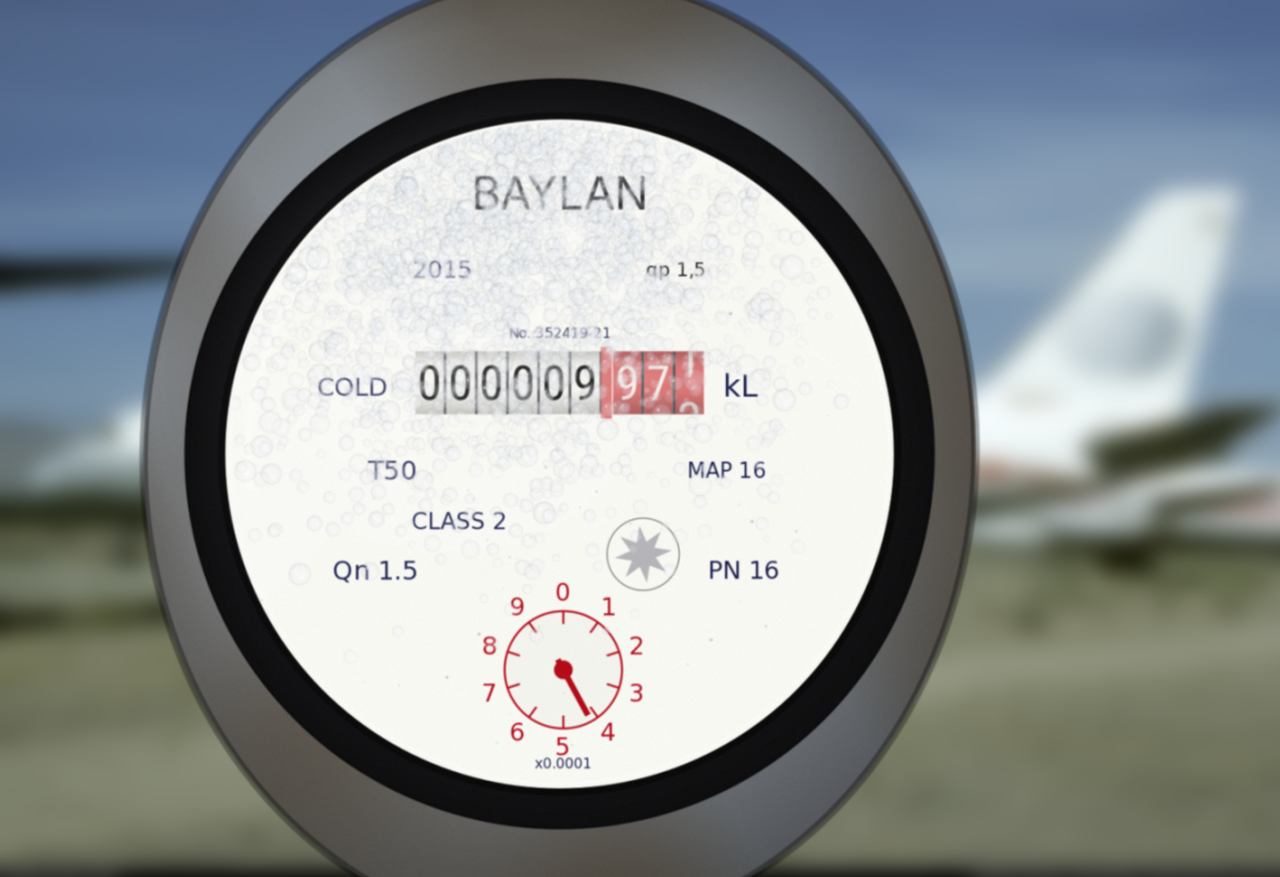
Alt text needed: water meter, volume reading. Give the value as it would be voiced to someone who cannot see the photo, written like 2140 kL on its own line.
9.9714 kL
